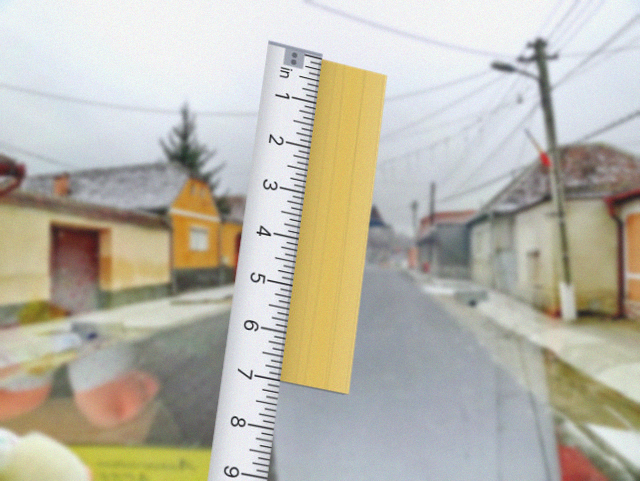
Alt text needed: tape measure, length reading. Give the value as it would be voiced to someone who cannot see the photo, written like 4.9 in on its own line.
7 in
